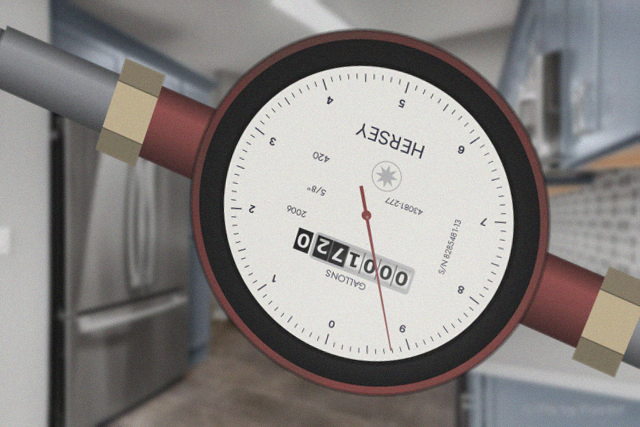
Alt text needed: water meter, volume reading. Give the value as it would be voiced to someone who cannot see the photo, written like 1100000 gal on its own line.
1719.2 gal
